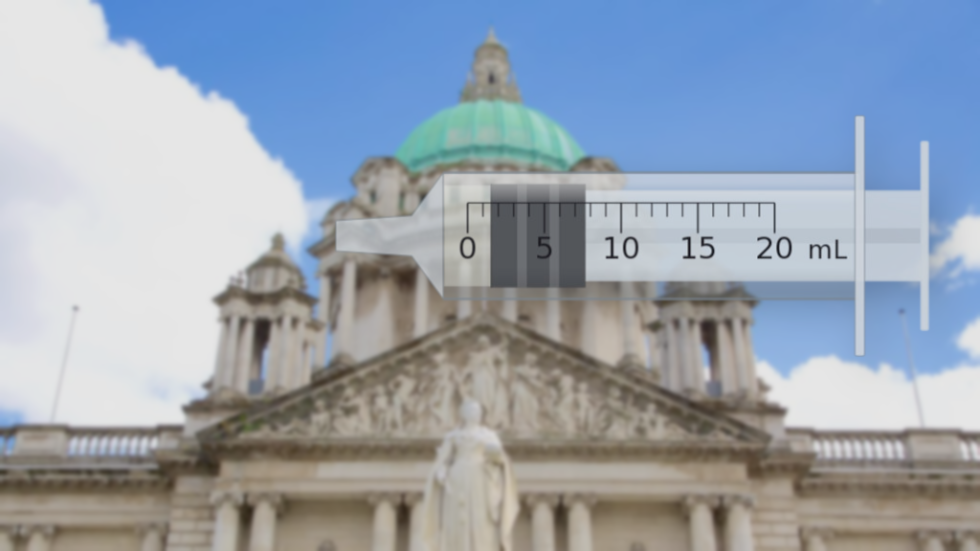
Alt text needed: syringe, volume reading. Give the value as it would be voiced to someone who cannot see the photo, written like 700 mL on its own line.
1.5 mL
